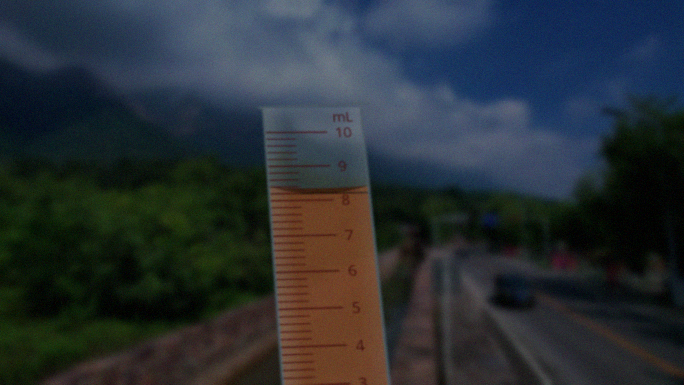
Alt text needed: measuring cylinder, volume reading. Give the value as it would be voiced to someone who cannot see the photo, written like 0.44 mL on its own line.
8.2 mL
